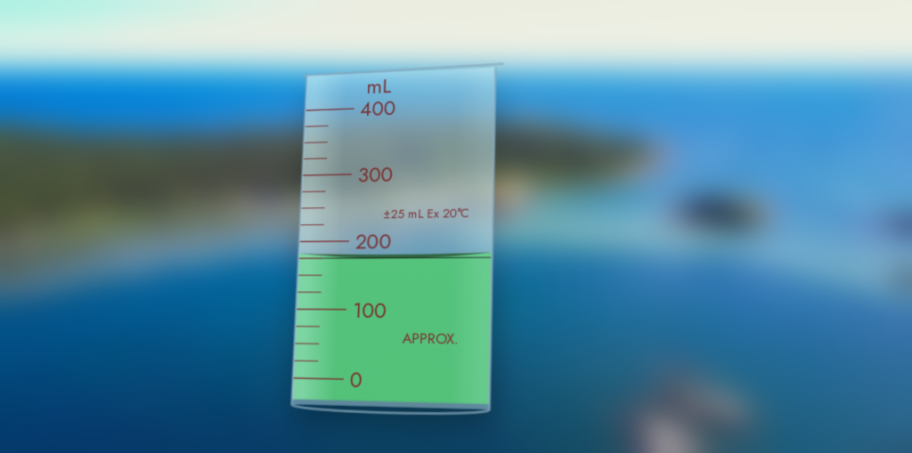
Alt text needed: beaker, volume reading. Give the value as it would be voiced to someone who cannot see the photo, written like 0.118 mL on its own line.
175 mL
